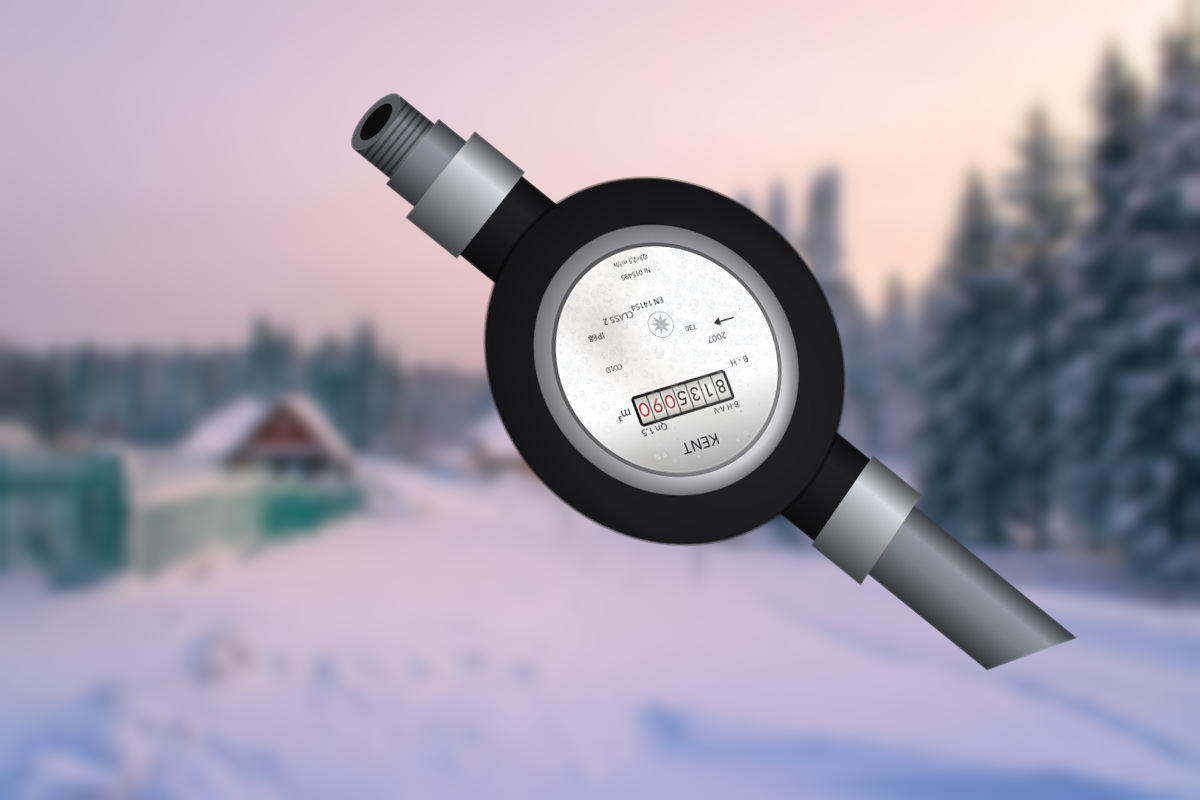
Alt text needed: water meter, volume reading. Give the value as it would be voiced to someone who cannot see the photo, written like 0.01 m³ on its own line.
8135.090 m³
